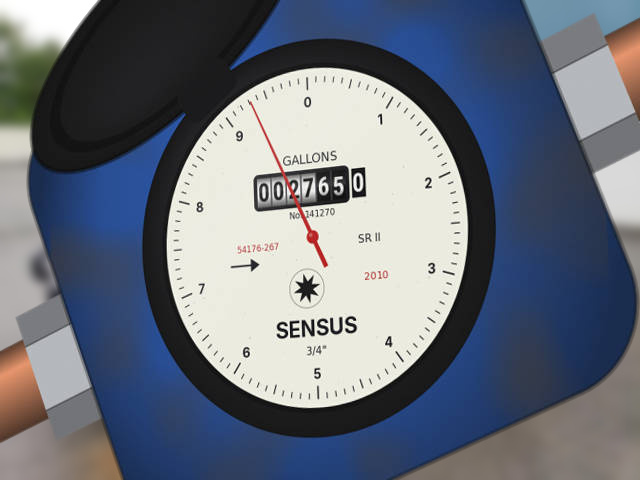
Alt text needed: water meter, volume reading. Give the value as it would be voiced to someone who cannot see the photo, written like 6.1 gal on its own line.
27649.3 gal
